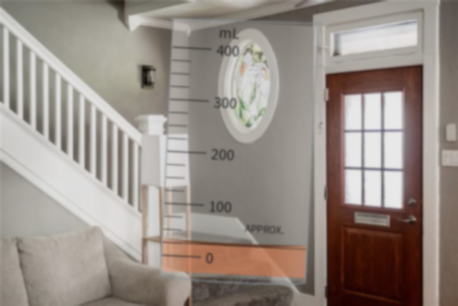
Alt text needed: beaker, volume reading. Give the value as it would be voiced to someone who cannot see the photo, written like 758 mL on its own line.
25 mL
